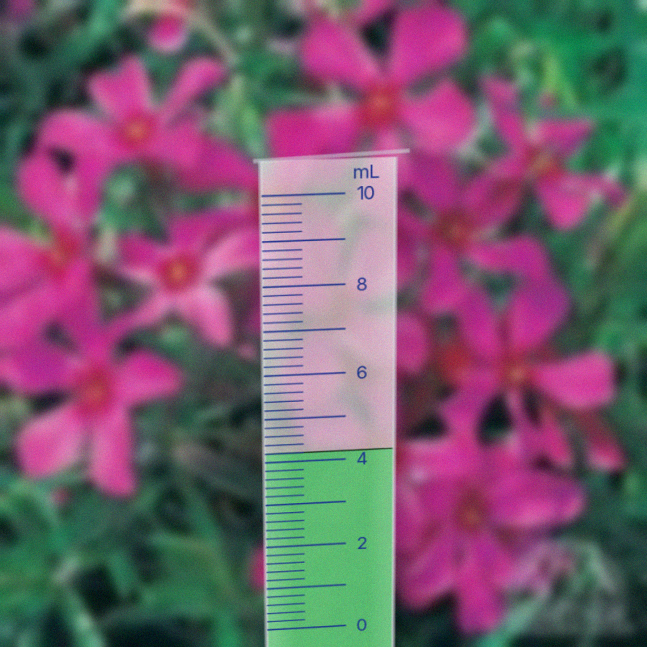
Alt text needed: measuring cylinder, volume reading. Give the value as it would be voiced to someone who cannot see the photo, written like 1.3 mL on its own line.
4.2 mL
